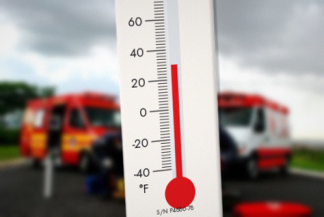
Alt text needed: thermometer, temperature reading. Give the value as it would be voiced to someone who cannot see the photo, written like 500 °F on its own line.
30 °F
